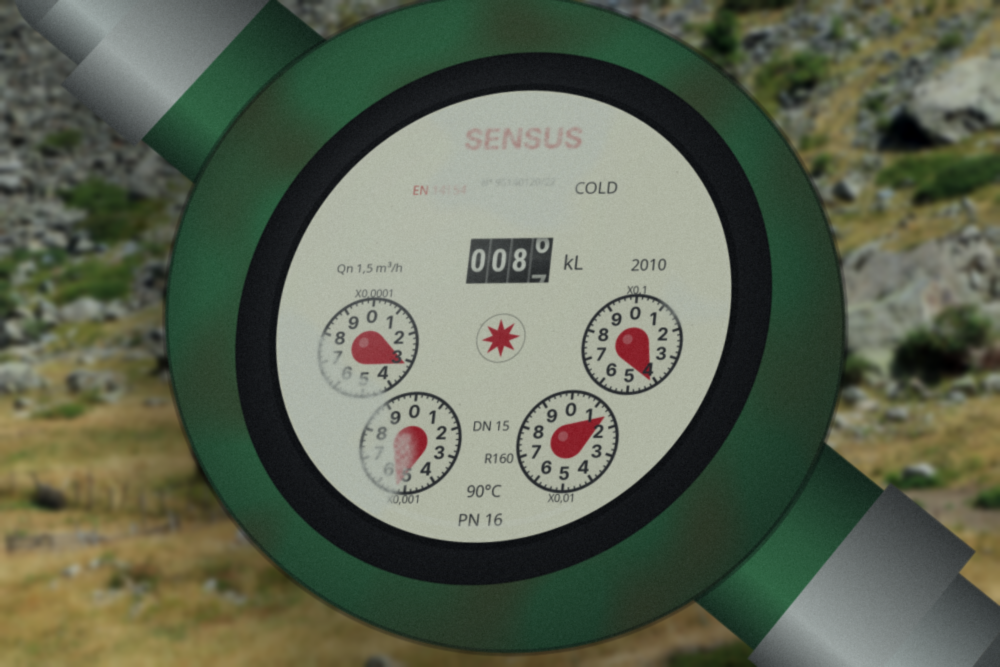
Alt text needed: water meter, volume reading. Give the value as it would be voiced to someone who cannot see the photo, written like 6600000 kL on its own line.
86.4153 kL
